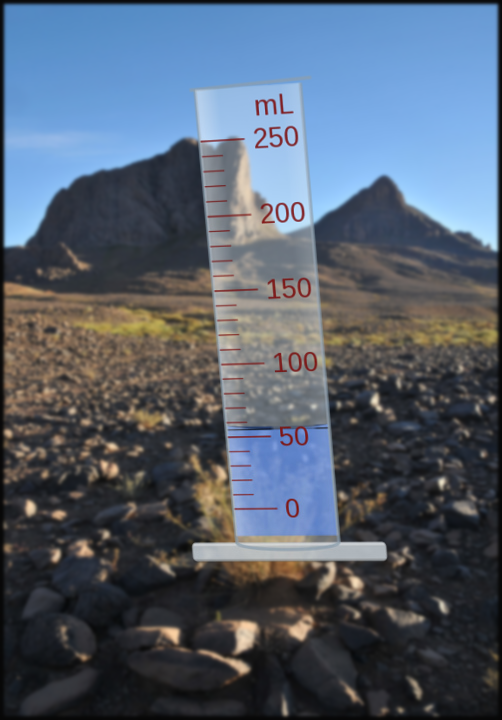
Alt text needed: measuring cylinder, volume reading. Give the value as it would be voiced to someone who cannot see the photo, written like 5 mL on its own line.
55 mL
